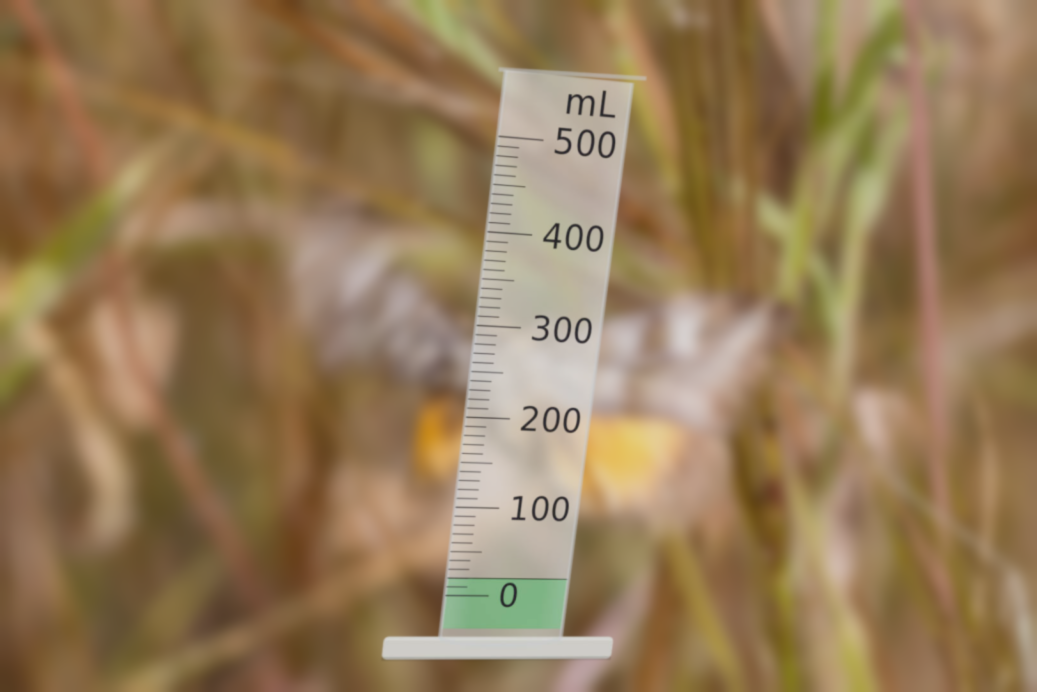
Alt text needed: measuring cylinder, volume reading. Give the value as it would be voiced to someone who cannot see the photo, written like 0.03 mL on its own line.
20 mL
